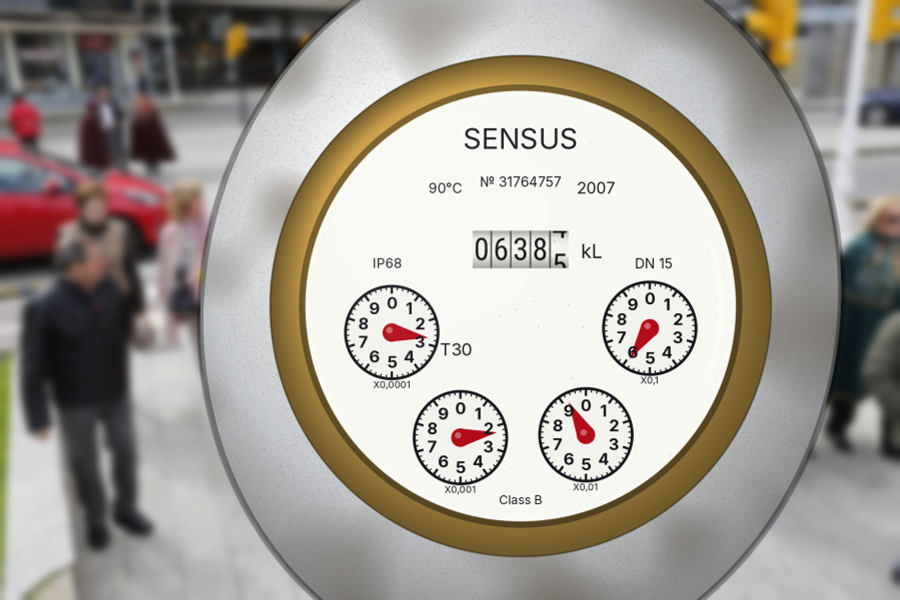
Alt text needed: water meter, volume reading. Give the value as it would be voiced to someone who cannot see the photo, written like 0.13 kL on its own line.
6384.5922 kL
